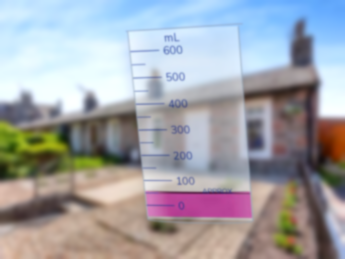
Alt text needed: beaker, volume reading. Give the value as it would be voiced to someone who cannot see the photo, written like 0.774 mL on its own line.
50 mL
